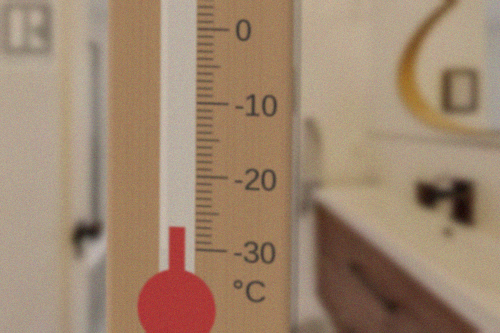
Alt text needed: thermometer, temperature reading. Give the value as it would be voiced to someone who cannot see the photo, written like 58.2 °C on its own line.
-27 °C
